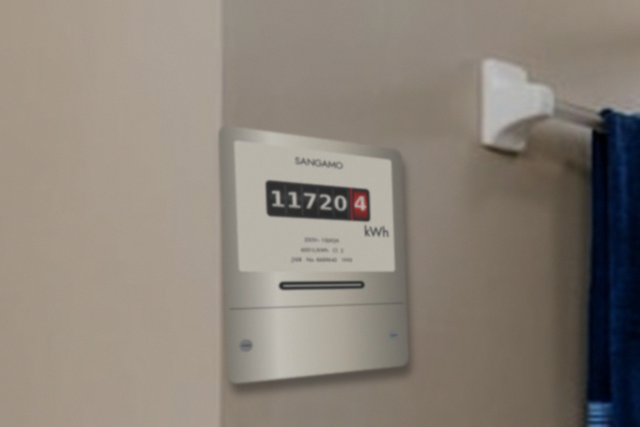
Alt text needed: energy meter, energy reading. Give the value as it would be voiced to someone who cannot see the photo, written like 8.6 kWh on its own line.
11720.4 kWh
